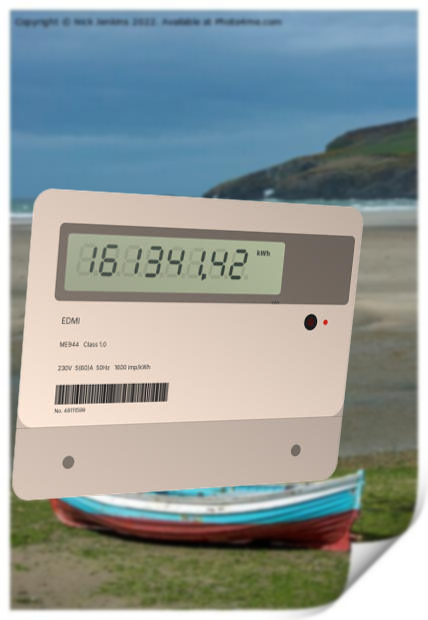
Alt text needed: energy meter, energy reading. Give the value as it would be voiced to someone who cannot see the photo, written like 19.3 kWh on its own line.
161341.42 kWh
